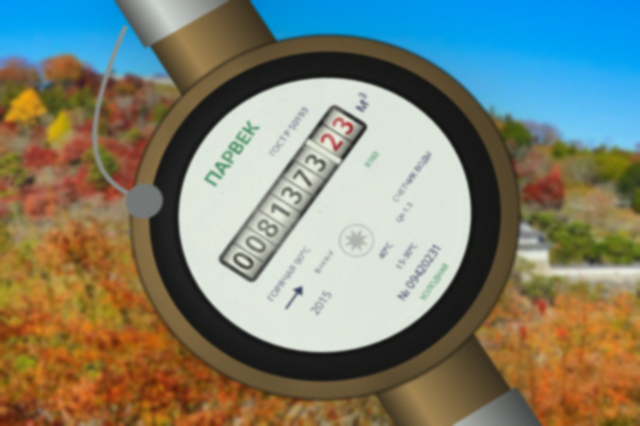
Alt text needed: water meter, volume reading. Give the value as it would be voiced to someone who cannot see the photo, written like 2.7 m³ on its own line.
81373.23 m³
